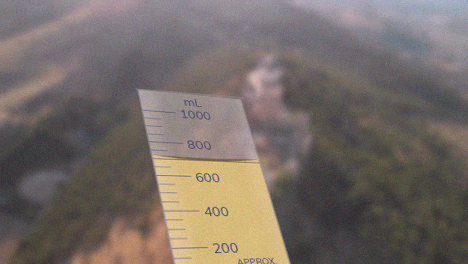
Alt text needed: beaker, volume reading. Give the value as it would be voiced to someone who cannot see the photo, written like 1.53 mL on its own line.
700 mL
